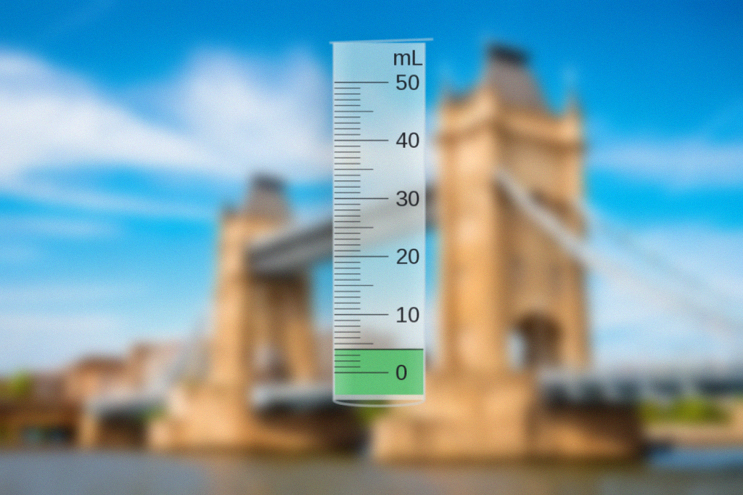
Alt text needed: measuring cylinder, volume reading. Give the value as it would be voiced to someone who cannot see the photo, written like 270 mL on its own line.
4 mL
